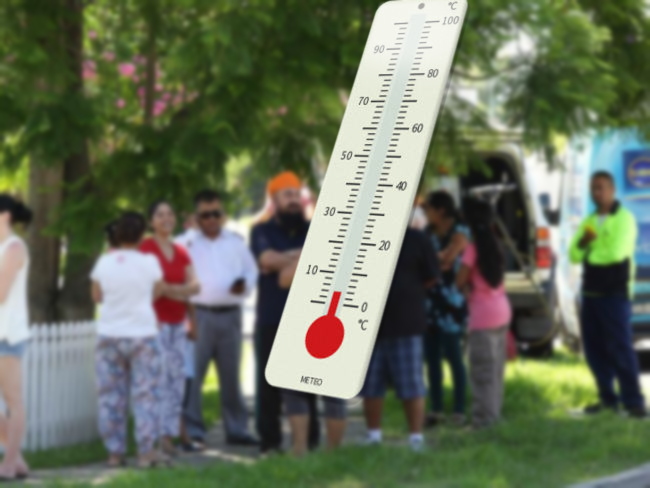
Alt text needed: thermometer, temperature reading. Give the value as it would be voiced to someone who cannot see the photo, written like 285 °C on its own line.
4 °C
